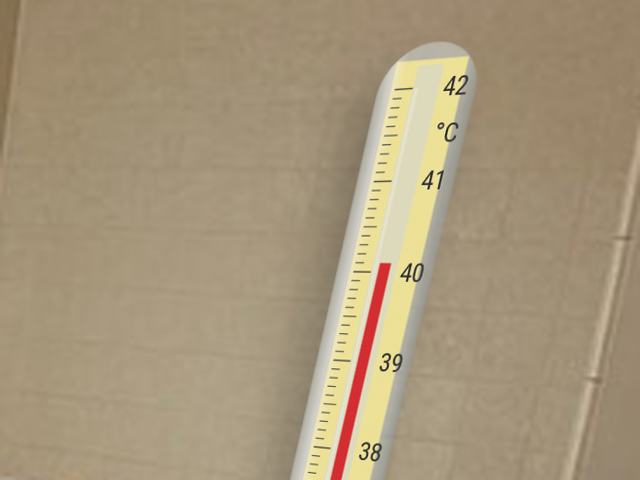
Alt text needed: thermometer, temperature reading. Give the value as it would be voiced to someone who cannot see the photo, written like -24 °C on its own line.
40.1 °C
